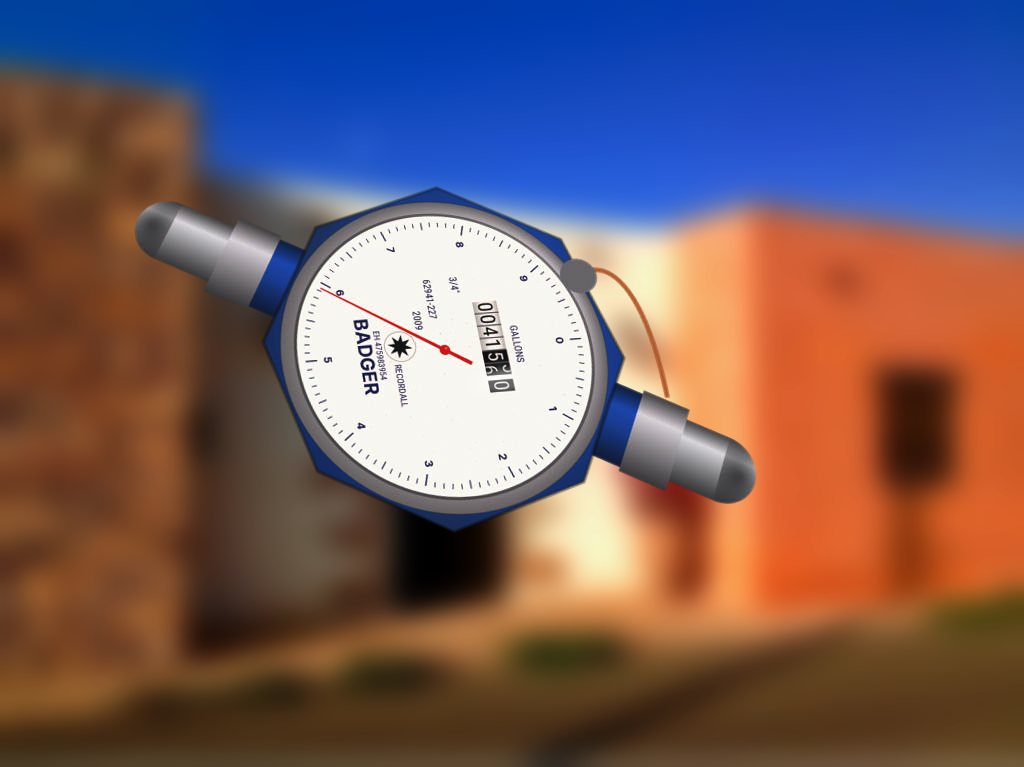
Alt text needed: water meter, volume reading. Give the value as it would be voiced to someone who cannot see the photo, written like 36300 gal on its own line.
41555.9 gal
